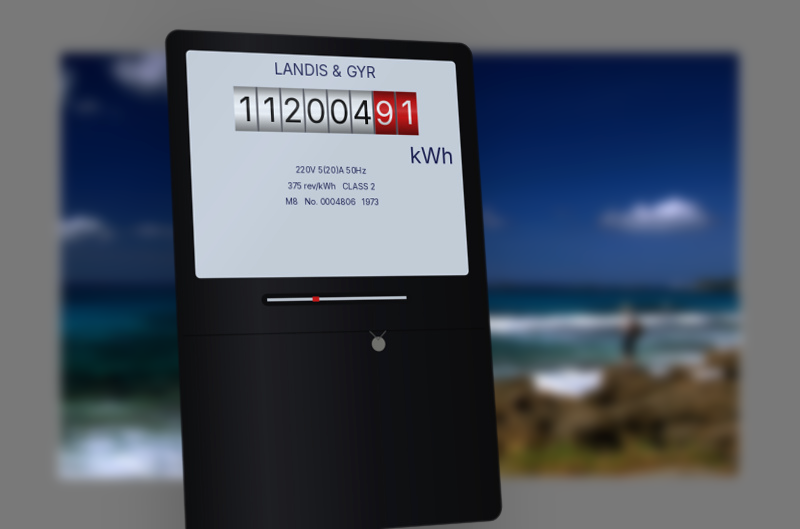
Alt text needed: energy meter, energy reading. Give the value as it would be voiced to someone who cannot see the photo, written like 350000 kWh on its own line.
112004.91 kWh
